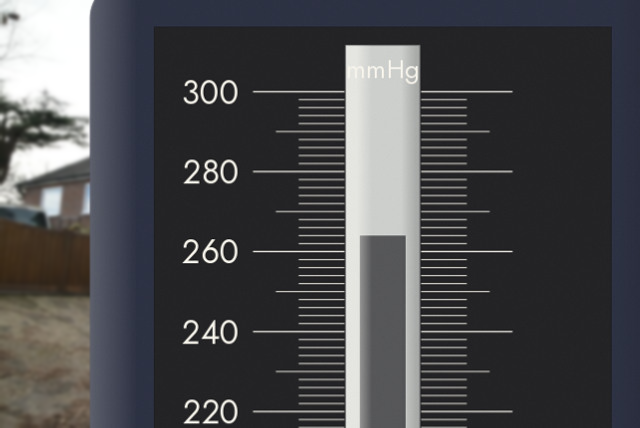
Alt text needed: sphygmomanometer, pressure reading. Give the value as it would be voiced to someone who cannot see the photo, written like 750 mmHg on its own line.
264 mmHg
